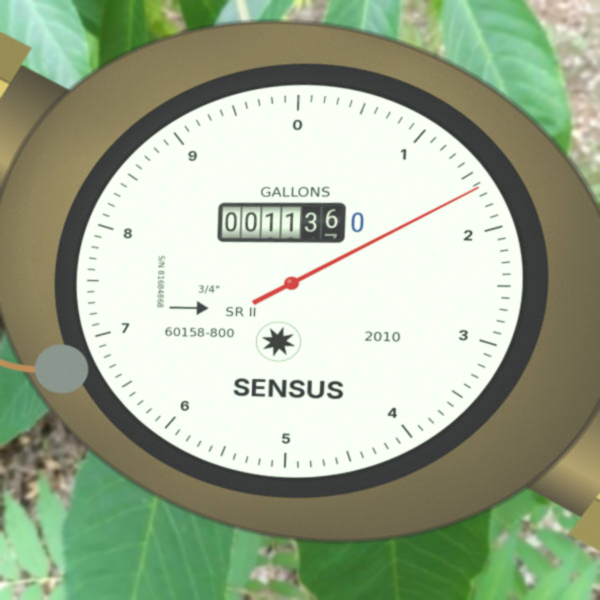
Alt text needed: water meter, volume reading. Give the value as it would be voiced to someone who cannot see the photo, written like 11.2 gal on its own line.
11361.6 gal
